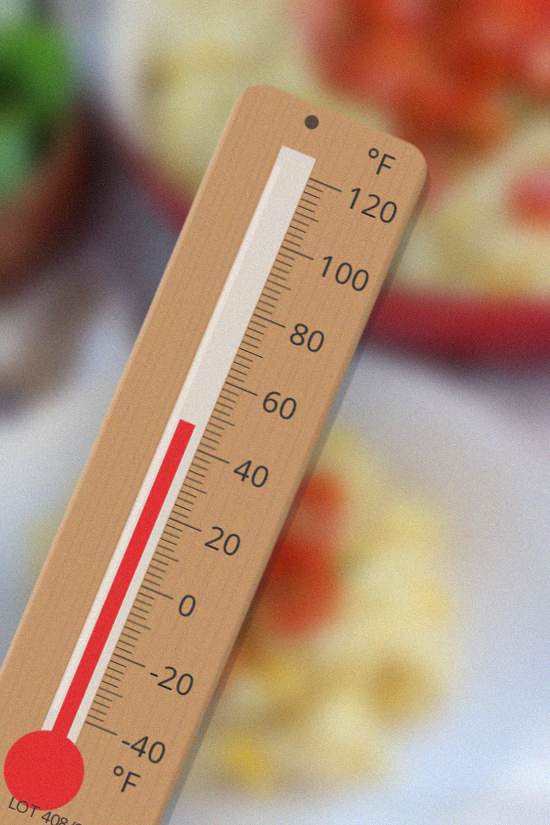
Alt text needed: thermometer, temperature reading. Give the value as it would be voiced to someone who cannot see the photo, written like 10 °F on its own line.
46 °F
